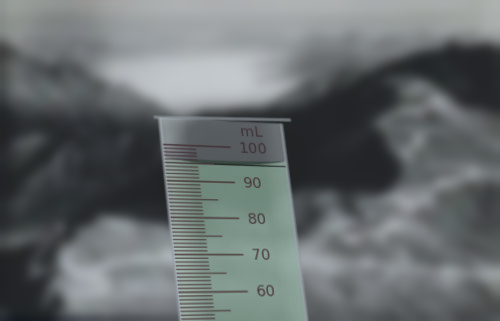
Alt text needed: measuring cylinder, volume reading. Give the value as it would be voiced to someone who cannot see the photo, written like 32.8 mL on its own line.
95 mL
